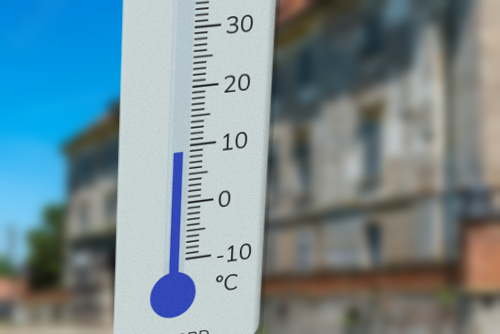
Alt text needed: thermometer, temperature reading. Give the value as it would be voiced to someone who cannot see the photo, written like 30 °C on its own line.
9 °C
